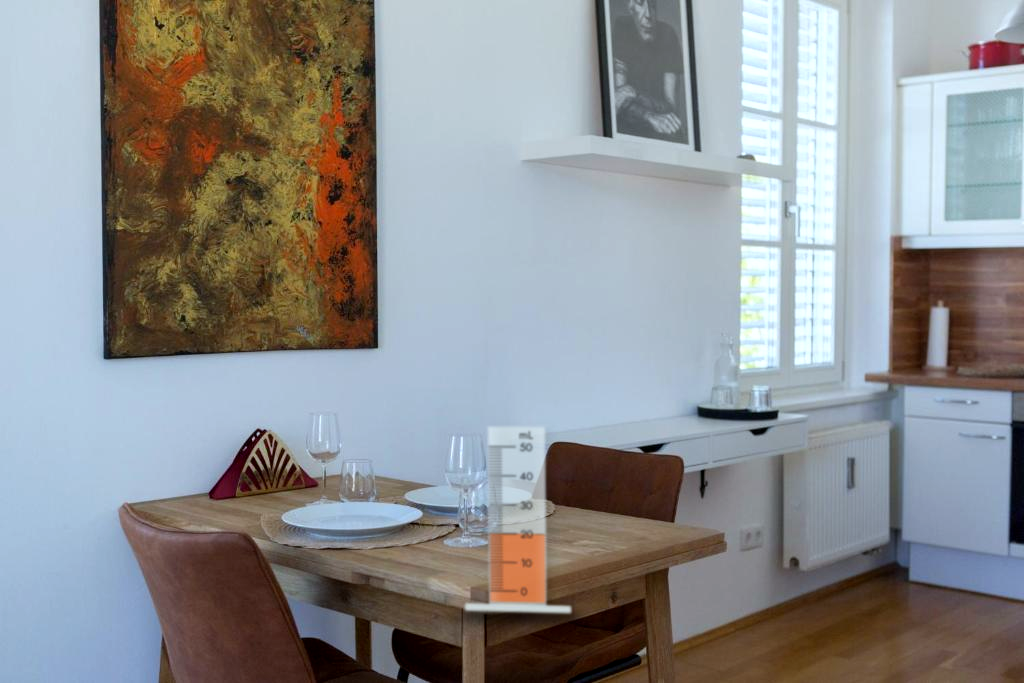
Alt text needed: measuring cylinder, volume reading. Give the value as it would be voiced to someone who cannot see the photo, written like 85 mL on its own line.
20 mL
